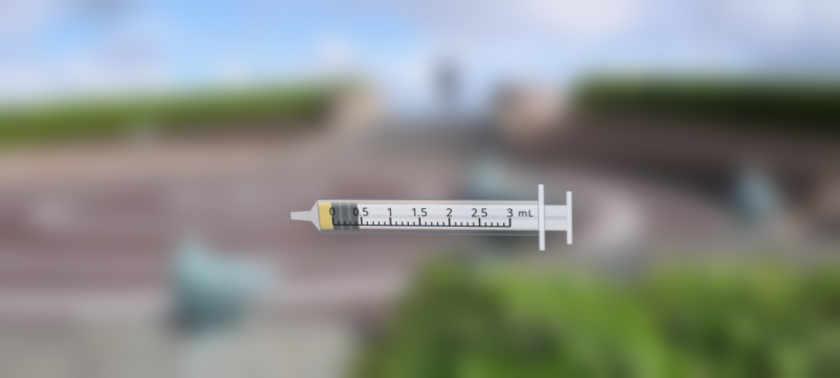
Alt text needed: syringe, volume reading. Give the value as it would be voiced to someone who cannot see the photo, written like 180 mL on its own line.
0 mL
